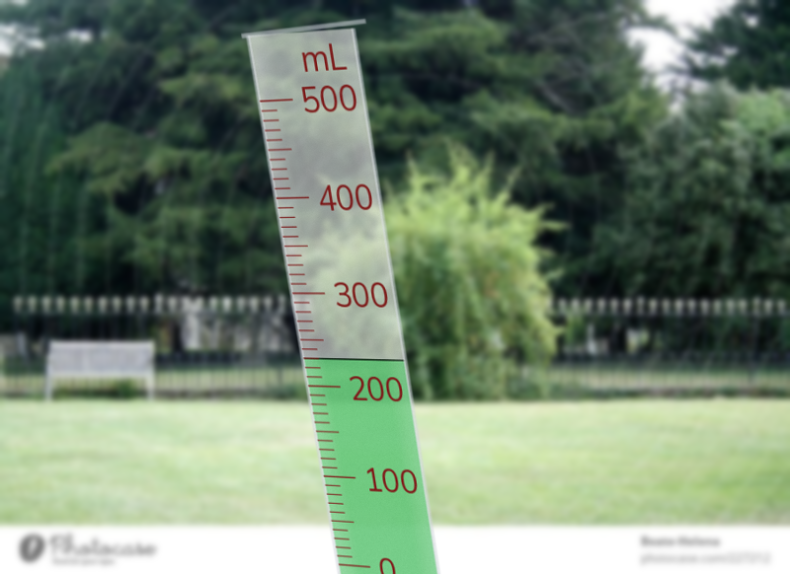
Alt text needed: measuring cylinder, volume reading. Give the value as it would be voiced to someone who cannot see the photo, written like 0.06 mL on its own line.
230 mL
